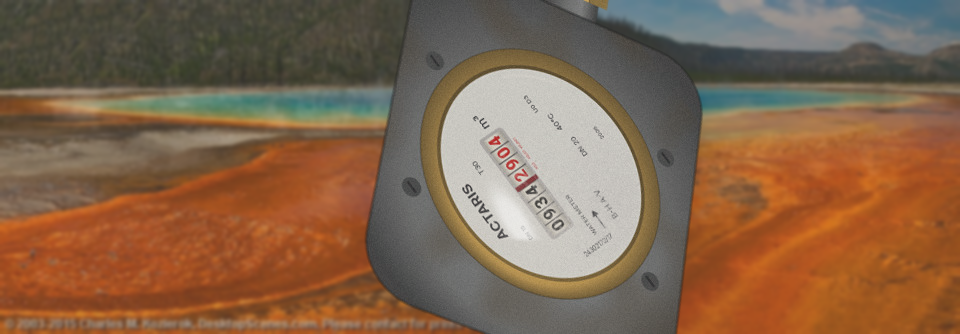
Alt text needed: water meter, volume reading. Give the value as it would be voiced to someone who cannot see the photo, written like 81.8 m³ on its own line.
934.2904 m³
